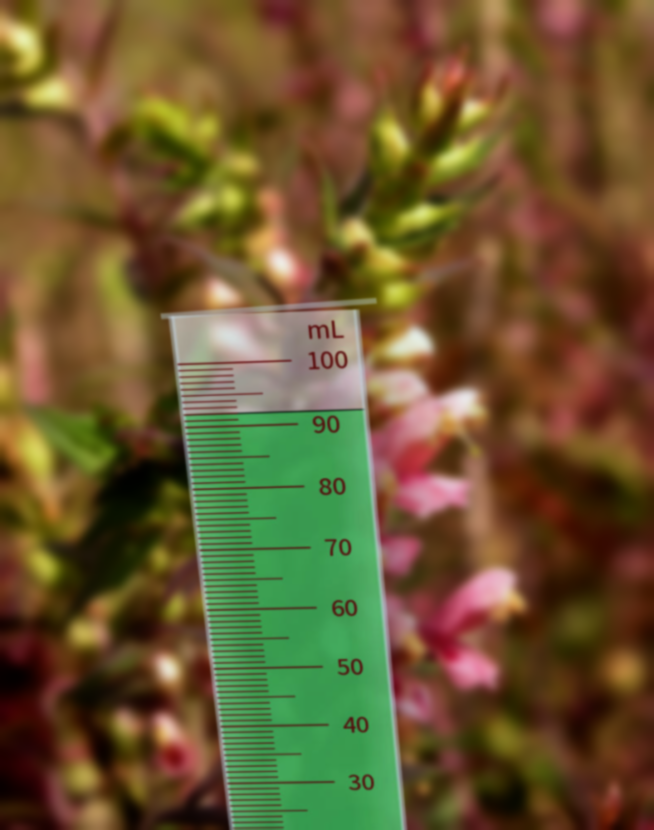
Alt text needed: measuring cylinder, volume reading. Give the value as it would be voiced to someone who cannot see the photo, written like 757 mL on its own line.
92 mL
